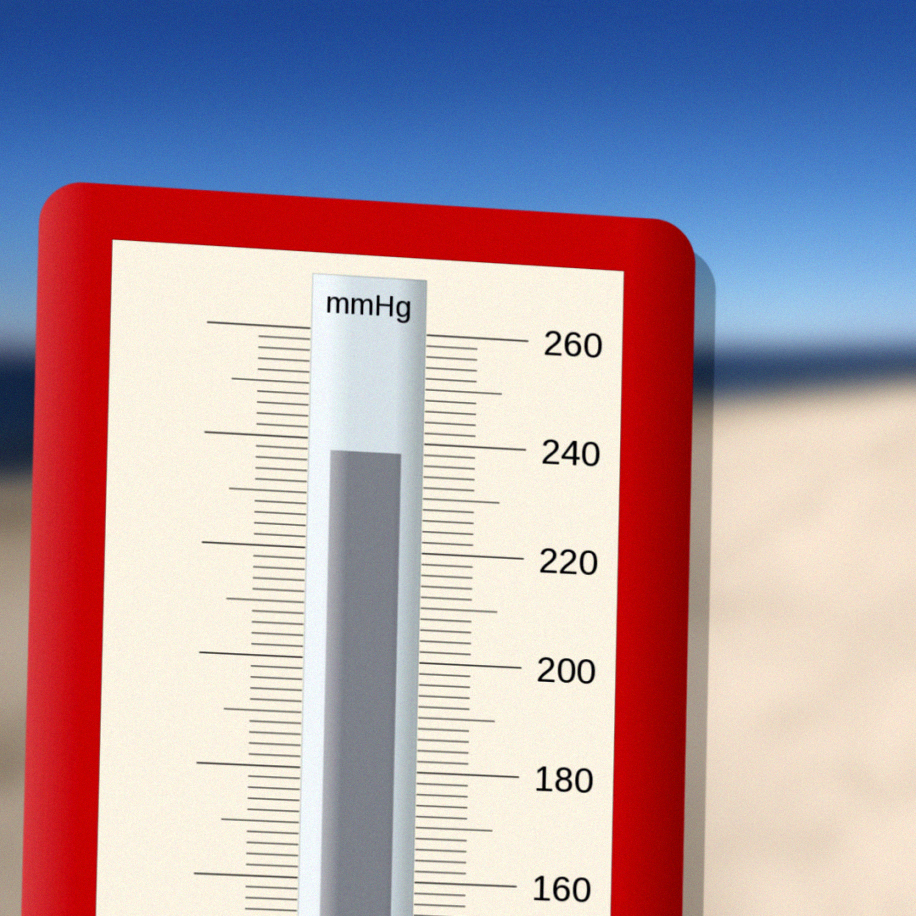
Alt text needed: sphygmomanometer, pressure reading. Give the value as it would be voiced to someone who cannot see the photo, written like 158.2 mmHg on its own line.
238 mmHg
